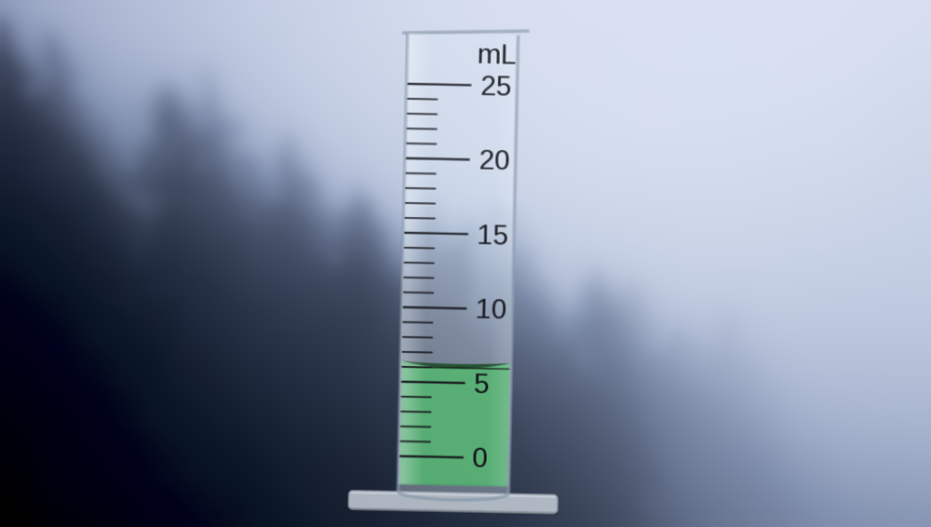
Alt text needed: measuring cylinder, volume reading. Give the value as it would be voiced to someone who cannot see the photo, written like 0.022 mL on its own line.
6 mL
